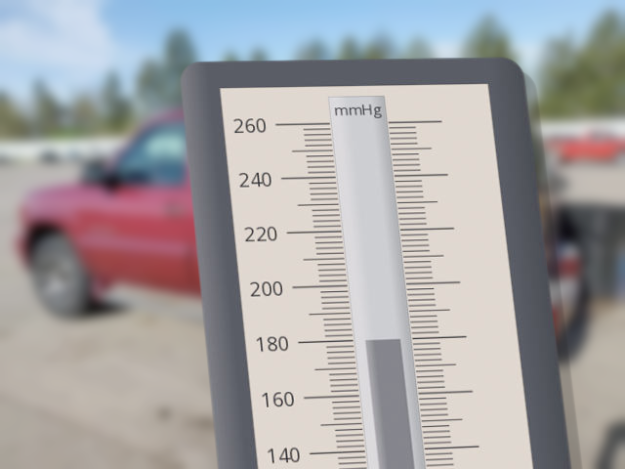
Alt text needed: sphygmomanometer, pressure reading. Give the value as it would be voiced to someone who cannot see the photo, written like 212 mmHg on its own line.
180 mmHg
